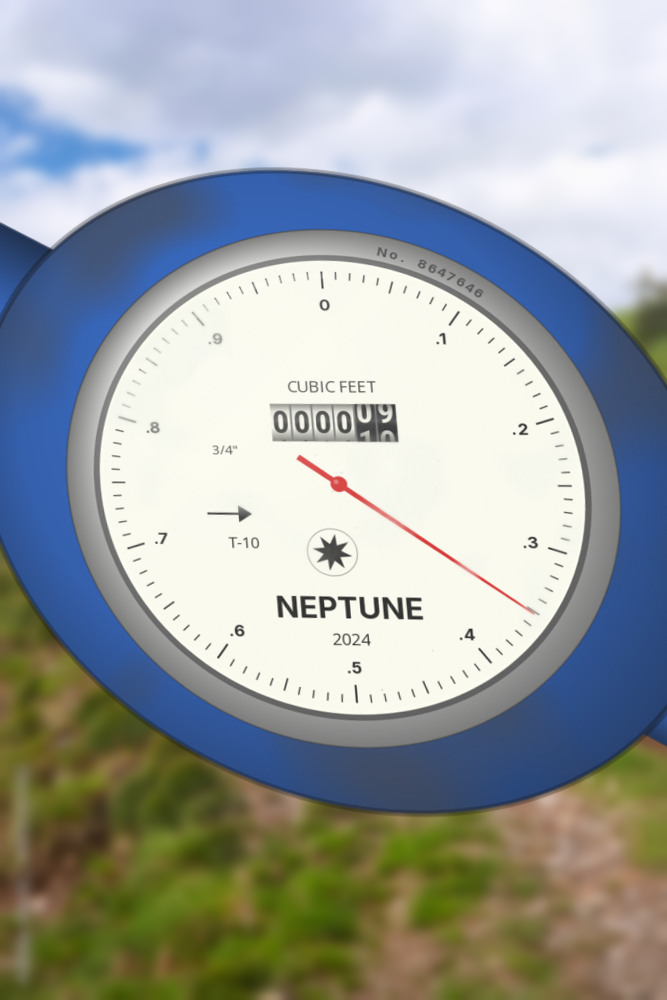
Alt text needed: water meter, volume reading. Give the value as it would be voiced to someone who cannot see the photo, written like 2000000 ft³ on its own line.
9.35 ft³
